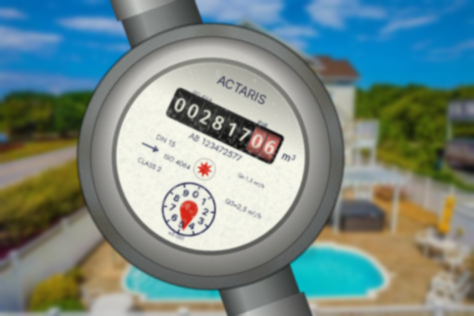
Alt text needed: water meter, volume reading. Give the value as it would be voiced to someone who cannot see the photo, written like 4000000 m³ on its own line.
2817.064 m³
